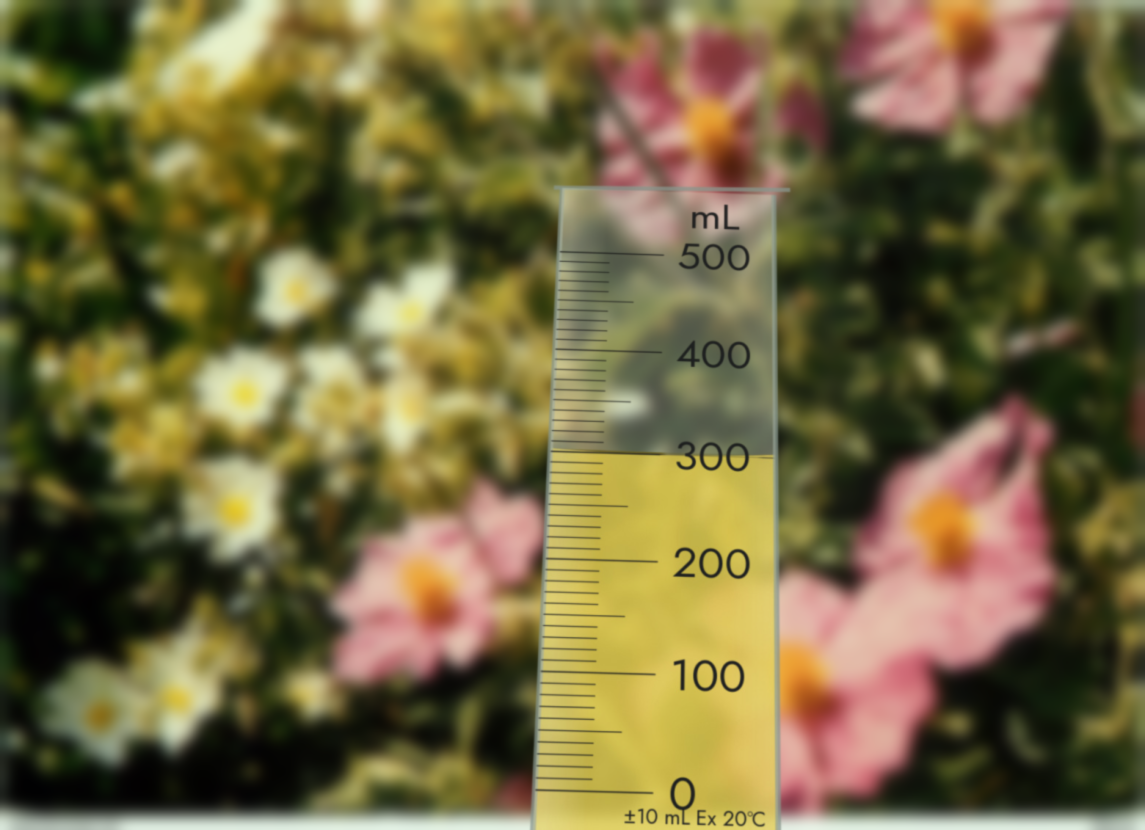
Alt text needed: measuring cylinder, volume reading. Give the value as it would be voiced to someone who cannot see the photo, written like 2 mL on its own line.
300 mL
